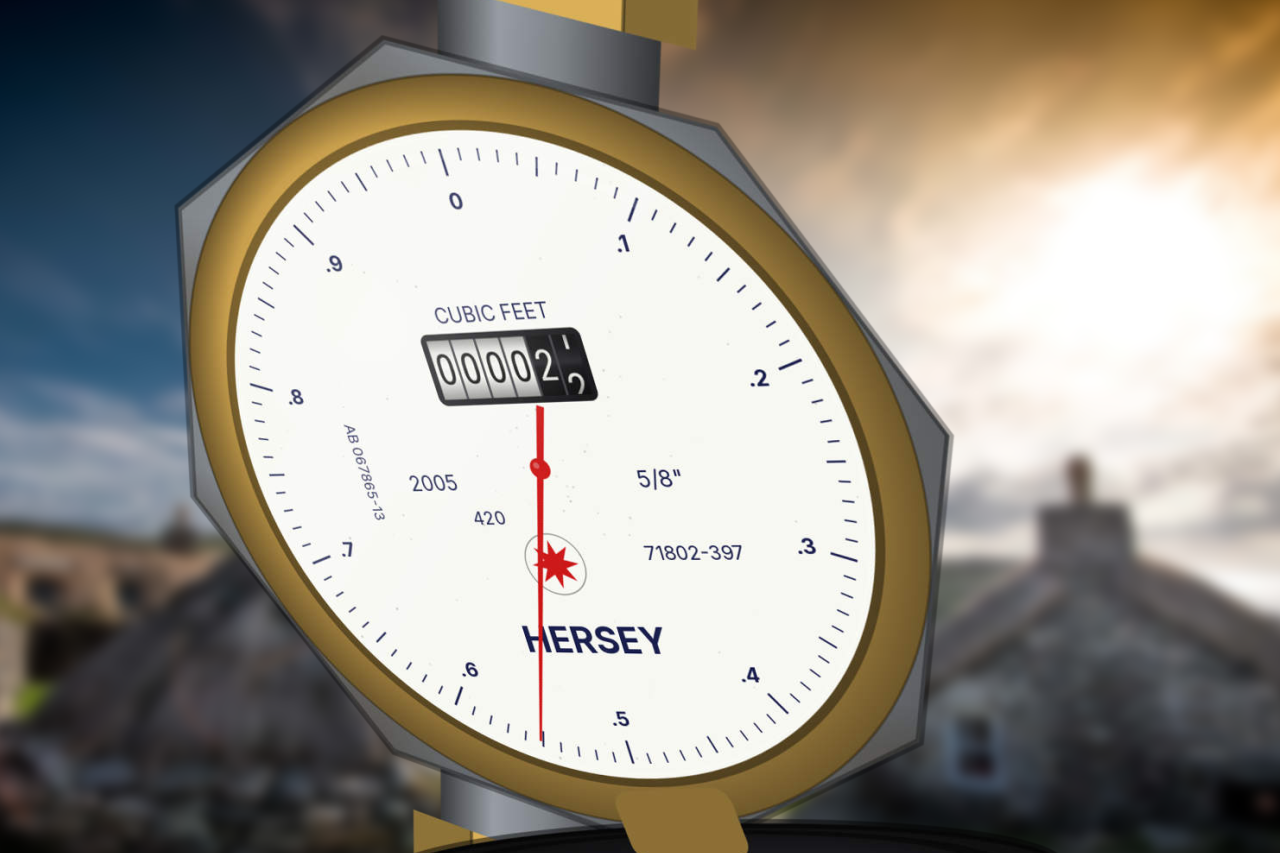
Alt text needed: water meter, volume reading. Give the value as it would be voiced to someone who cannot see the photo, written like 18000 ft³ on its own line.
21.55 ft³
